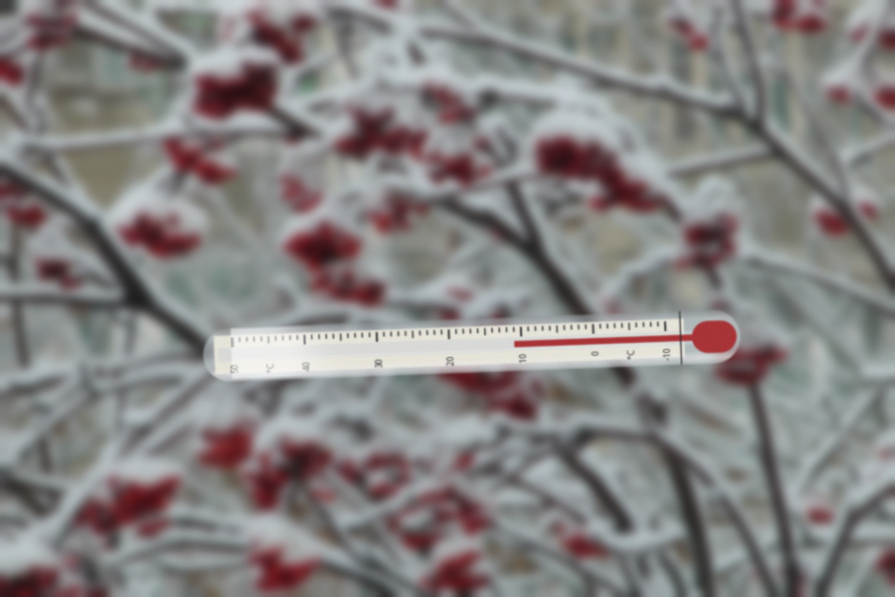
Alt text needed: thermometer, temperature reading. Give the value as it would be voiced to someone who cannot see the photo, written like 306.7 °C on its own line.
11 °C
